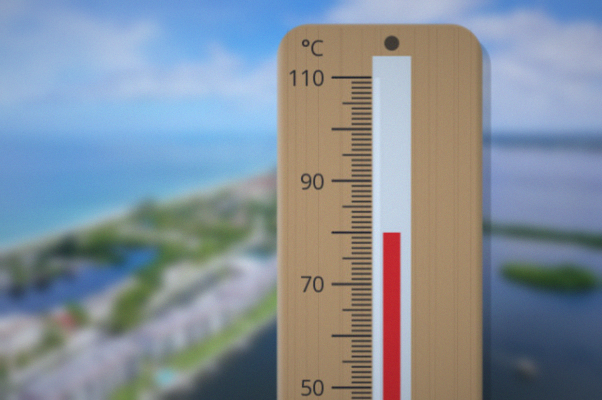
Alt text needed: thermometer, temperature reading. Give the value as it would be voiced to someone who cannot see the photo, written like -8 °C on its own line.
80 °C
